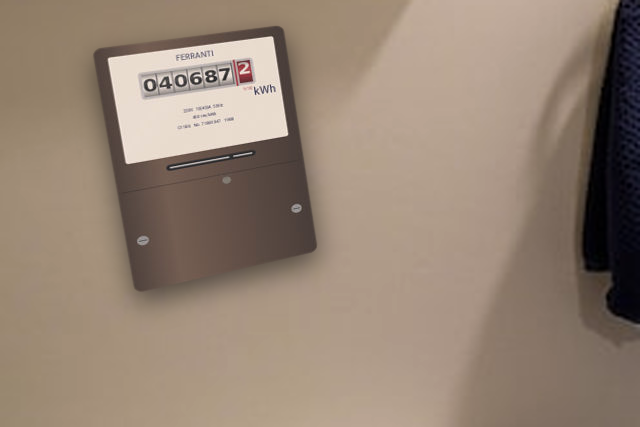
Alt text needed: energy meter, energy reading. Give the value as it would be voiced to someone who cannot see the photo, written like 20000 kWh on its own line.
40687.2 kWh
